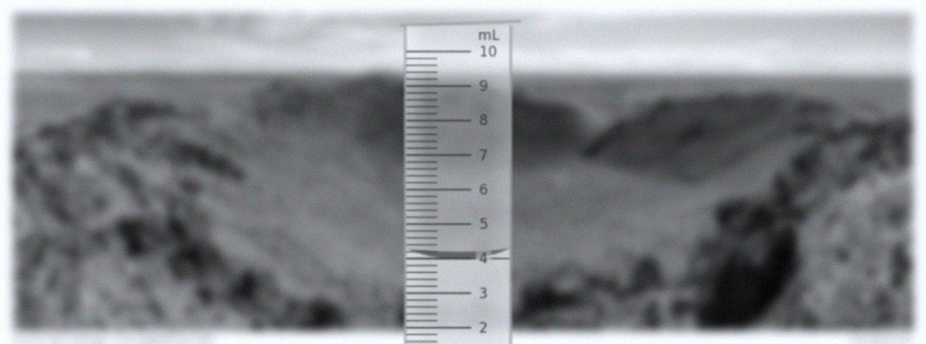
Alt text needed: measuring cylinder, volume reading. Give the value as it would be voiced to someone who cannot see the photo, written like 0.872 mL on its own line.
4 mL
